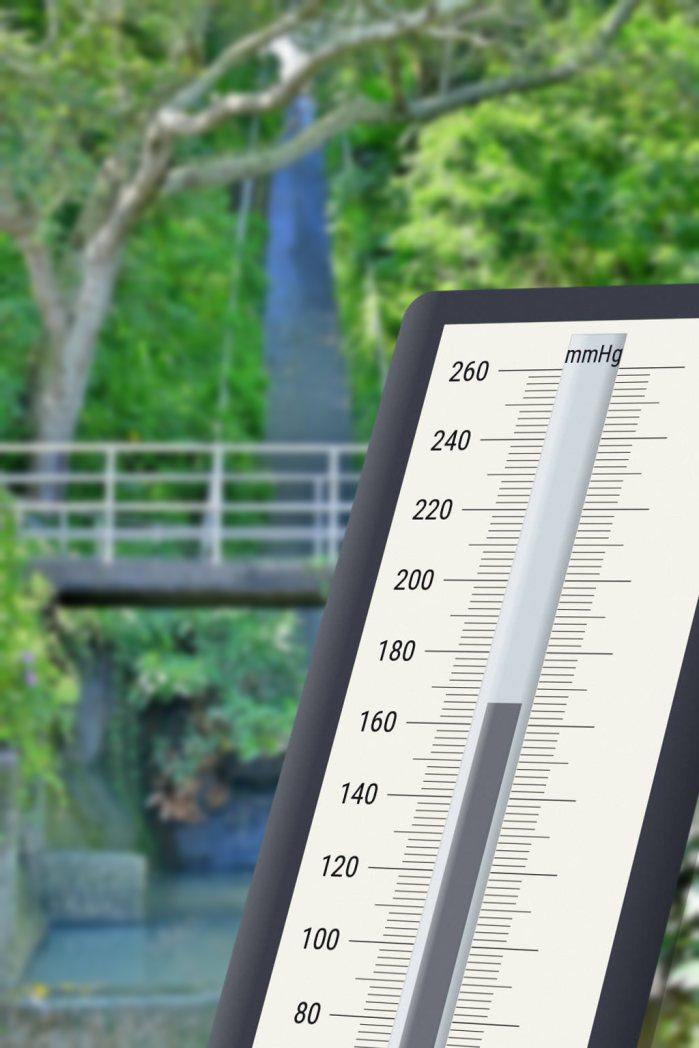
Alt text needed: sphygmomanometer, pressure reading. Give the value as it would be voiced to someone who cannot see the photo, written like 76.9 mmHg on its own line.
166 mmHg
